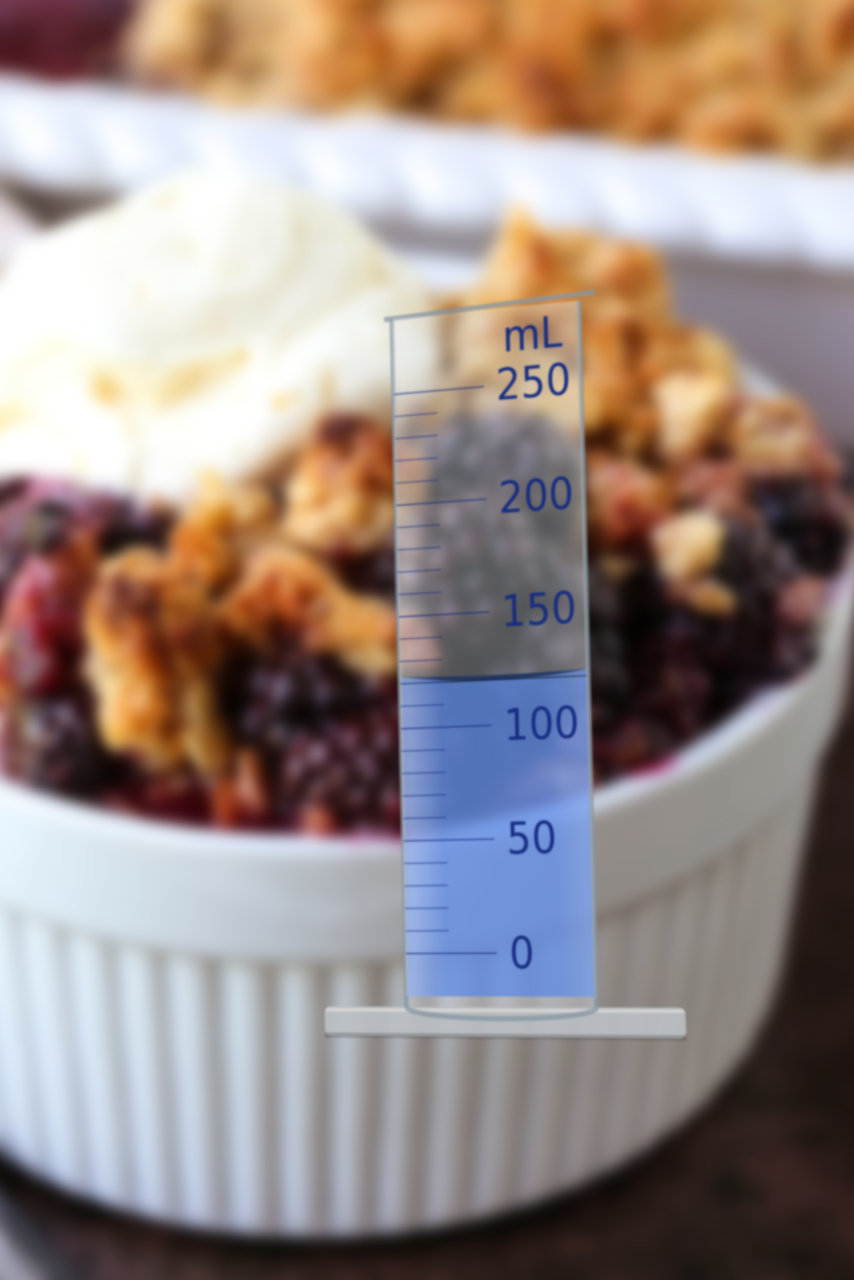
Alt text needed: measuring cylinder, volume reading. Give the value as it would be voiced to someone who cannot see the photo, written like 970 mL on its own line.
120 mL
